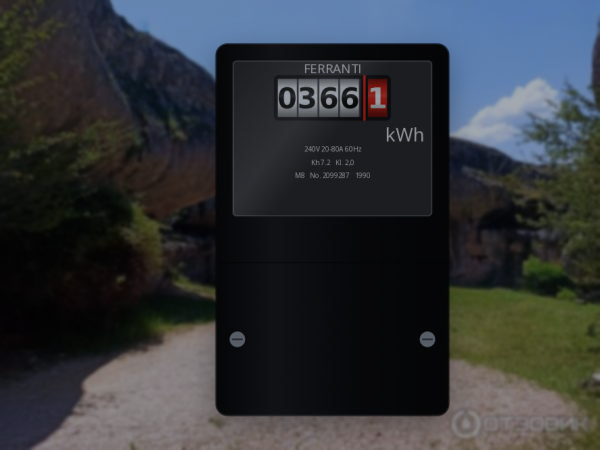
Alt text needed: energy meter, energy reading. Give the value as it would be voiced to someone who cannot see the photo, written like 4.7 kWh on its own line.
366.1 kWh
